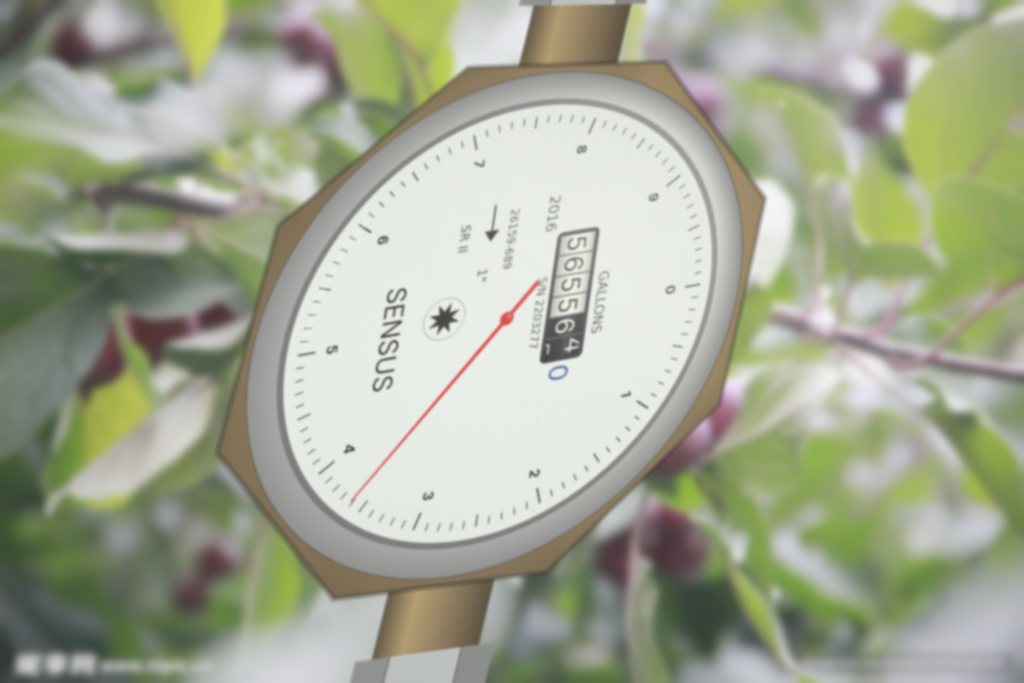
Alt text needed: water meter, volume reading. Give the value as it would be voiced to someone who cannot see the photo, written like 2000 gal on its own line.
5655643.6 gal
